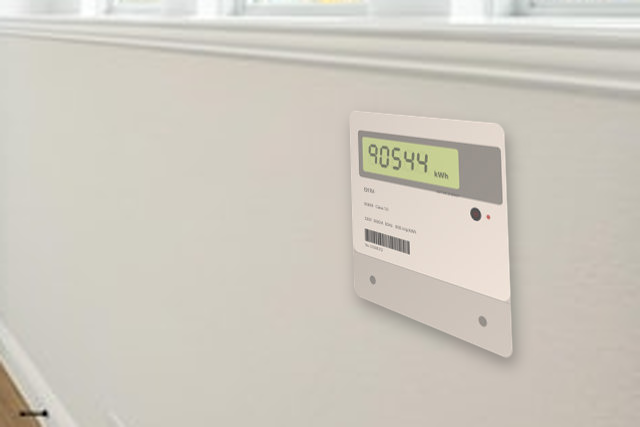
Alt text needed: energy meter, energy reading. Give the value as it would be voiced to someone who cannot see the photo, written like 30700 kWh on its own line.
90544 kWh
